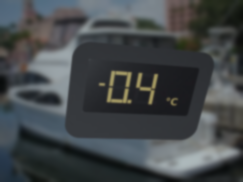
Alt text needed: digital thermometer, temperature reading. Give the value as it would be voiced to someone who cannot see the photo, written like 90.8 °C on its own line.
-0.4 °C
